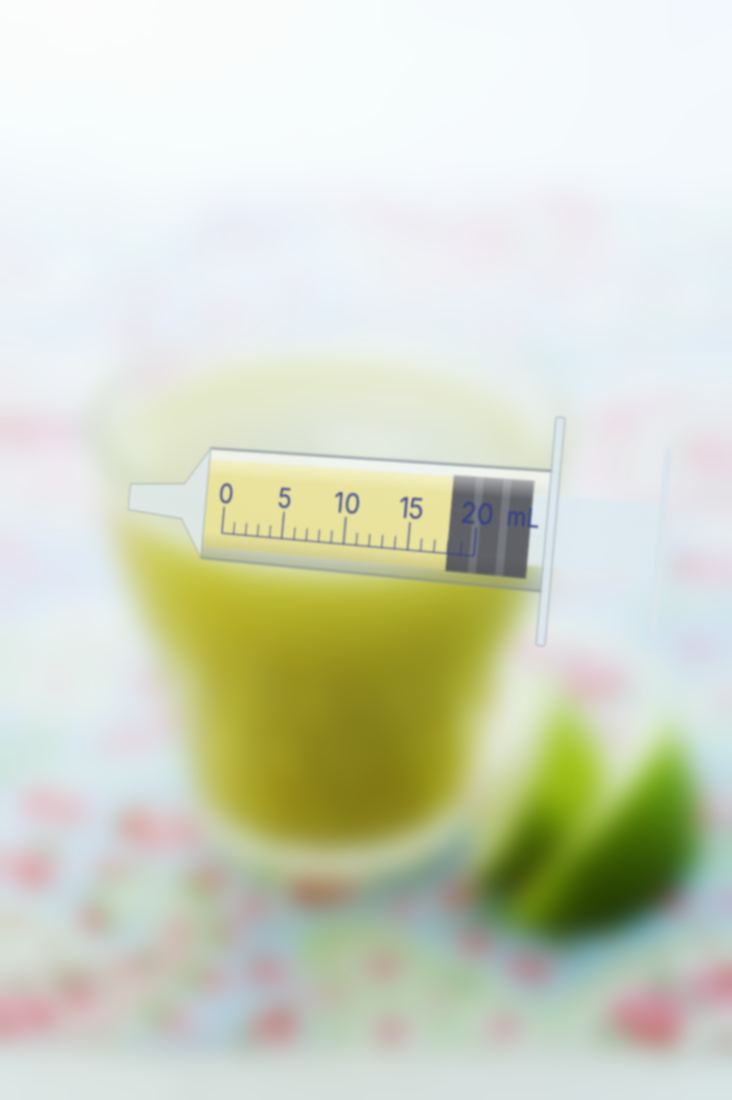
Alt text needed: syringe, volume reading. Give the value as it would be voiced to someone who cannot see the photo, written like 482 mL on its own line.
18 mL
